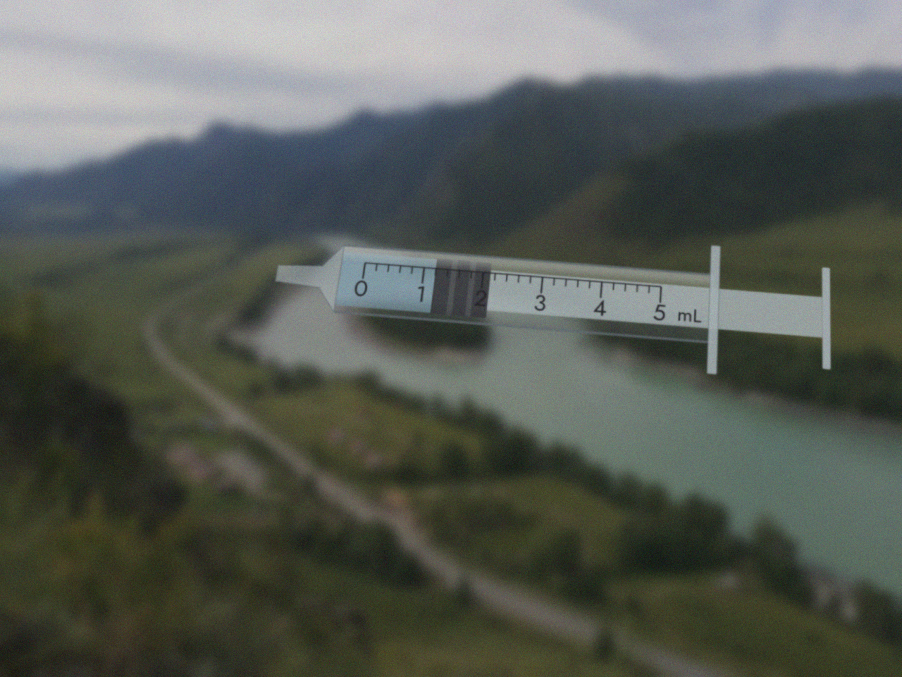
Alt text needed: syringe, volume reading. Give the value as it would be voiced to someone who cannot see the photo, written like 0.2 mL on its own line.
1.2 mL
